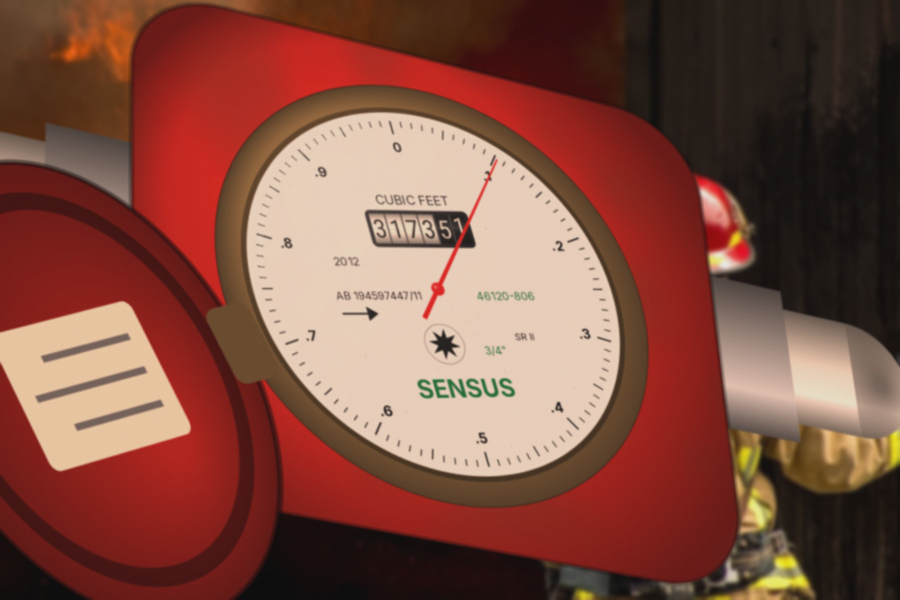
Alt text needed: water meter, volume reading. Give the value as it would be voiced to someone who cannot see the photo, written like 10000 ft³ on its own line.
317351.10 ft³
